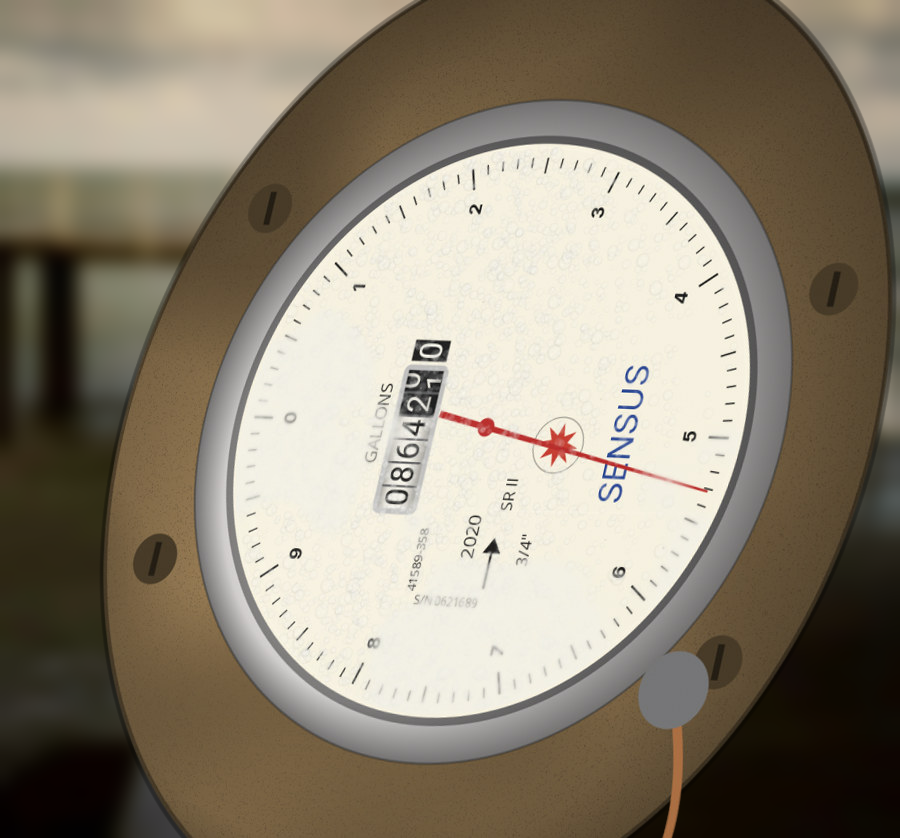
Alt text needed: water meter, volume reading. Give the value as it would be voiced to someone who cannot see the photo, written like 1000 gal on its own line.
864205.3 gal
